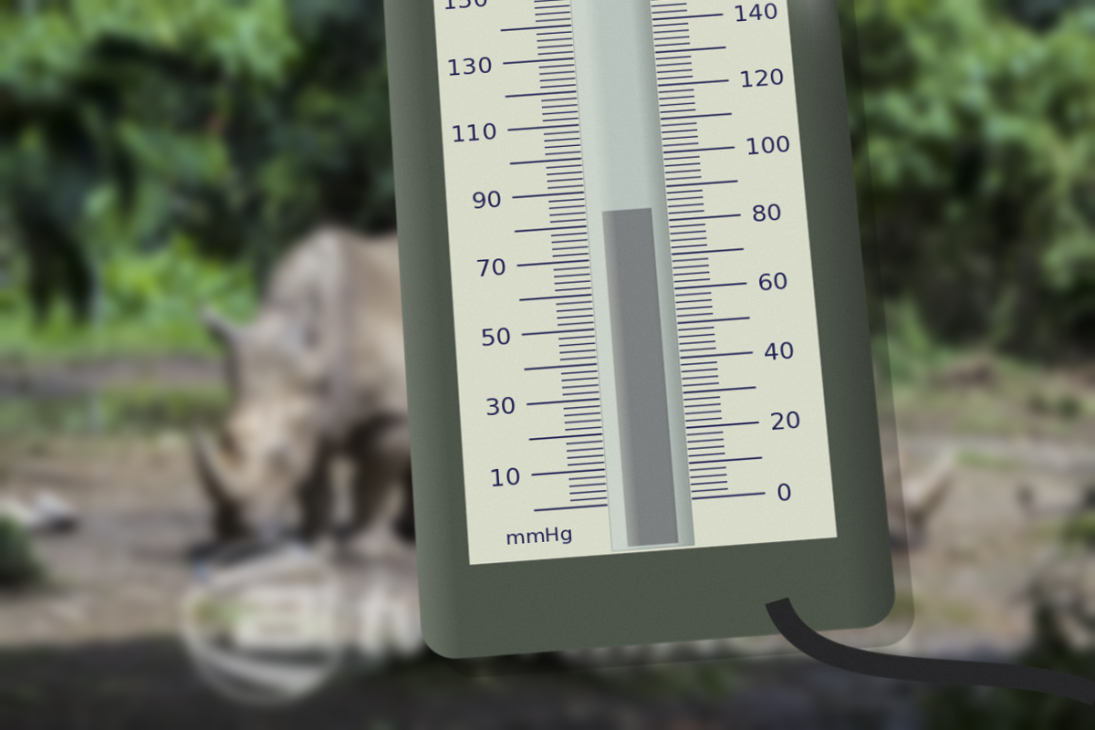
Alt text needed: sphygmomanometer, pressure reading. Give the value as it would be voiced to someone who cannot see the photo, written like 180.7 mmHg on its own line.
84 mmHg
